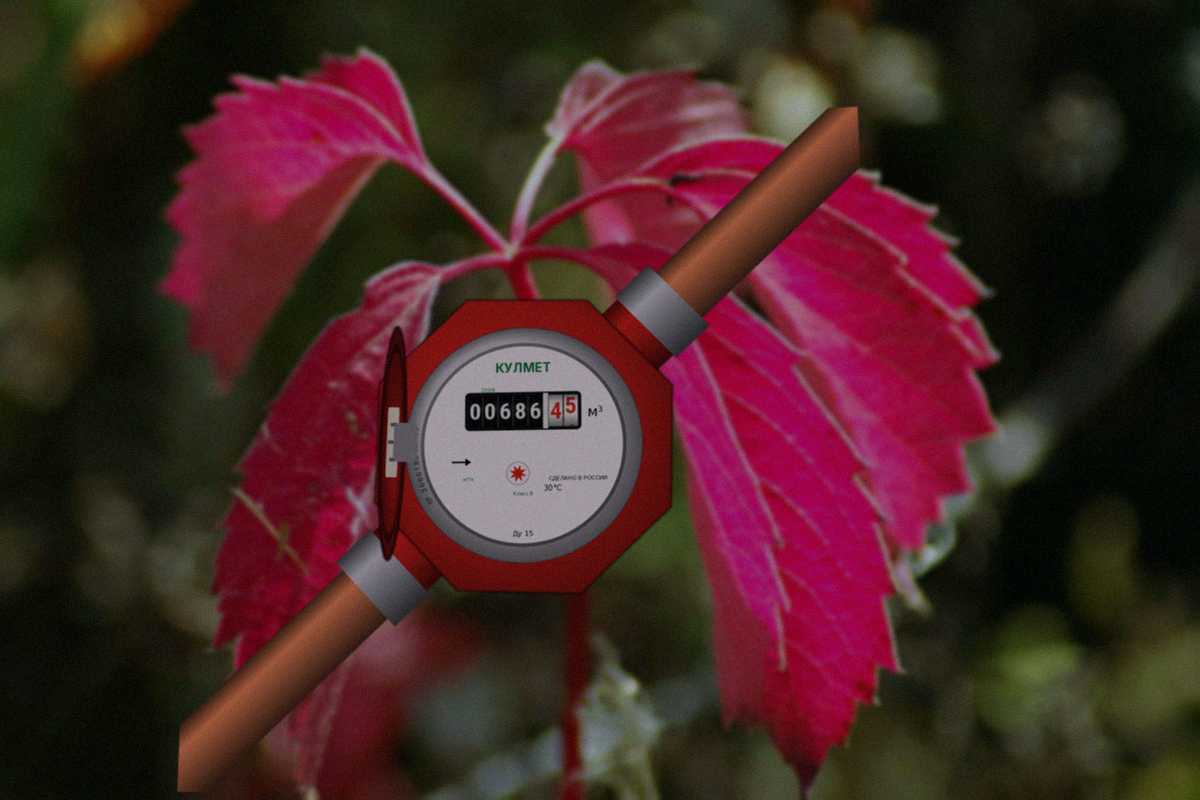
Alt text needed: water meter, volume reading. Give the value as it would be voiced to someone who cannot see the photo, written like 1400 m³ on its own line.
686.45 m³
